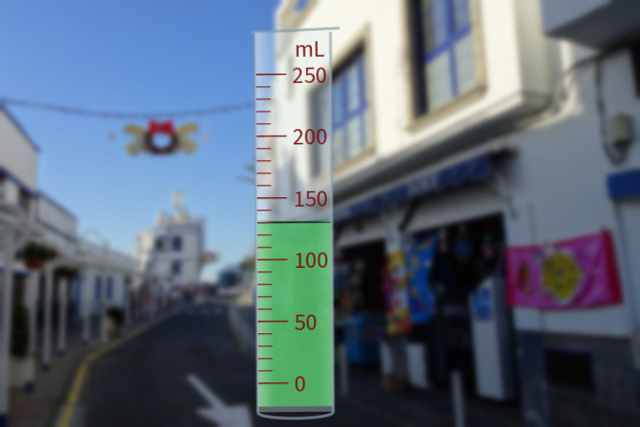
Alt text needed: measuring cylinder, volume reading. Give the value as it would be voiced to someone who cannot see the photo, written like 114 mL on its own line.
130 mL
